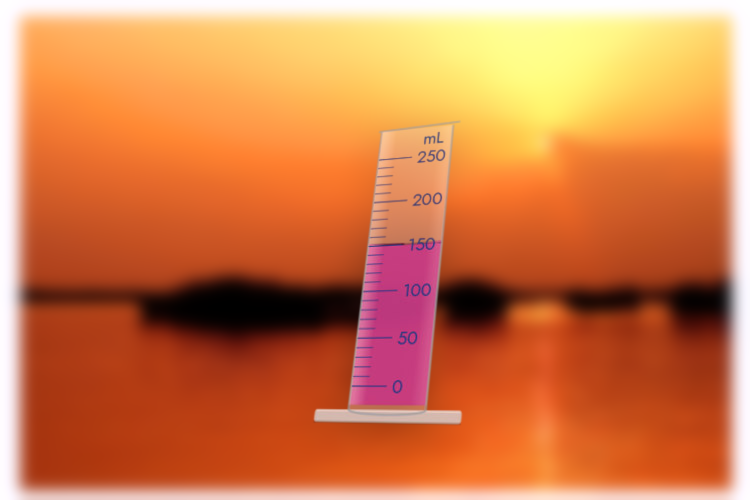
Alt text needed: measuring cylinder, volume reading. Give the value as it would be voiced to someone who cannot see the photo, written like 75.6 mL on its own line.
150 mL
